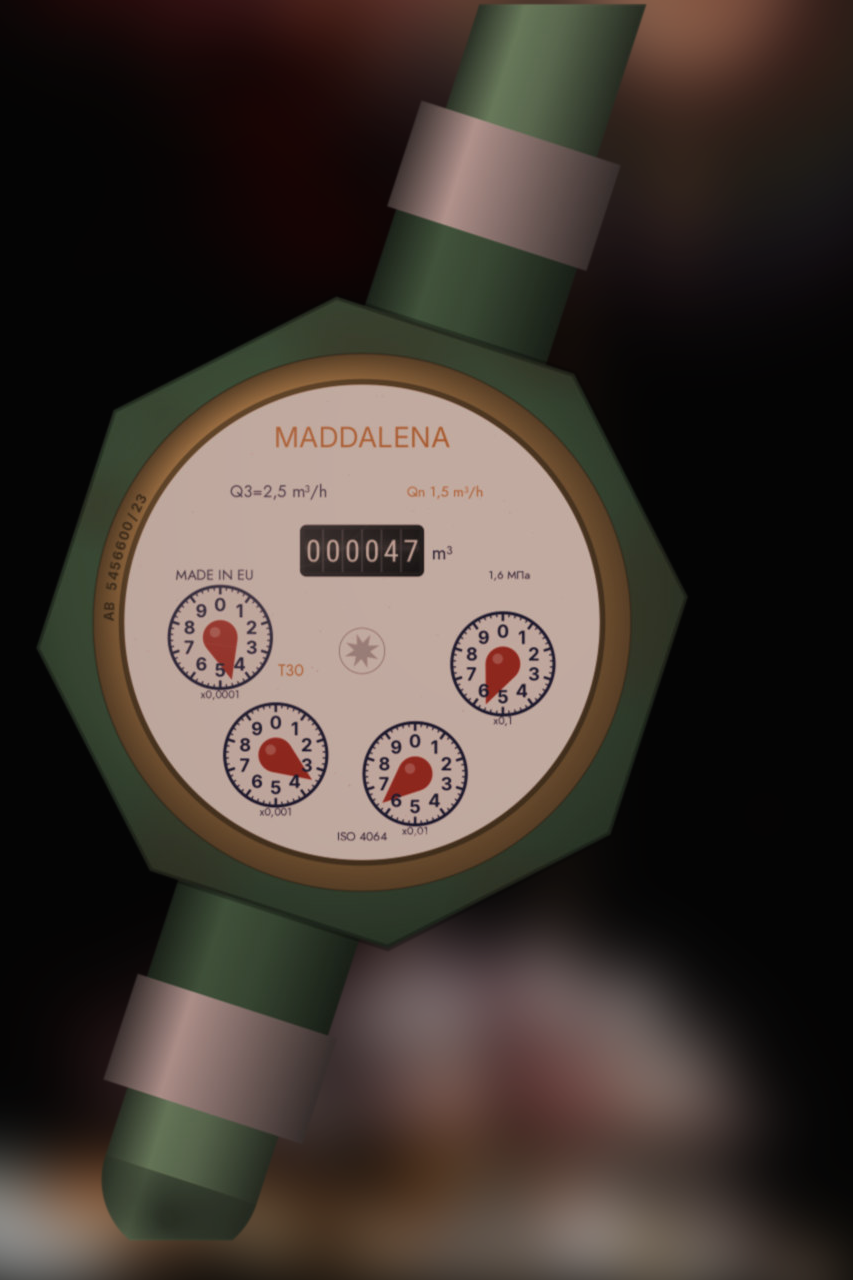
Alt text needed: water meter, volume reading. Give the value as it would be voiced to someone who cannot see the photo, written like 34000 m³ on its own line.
47.5634 m³
